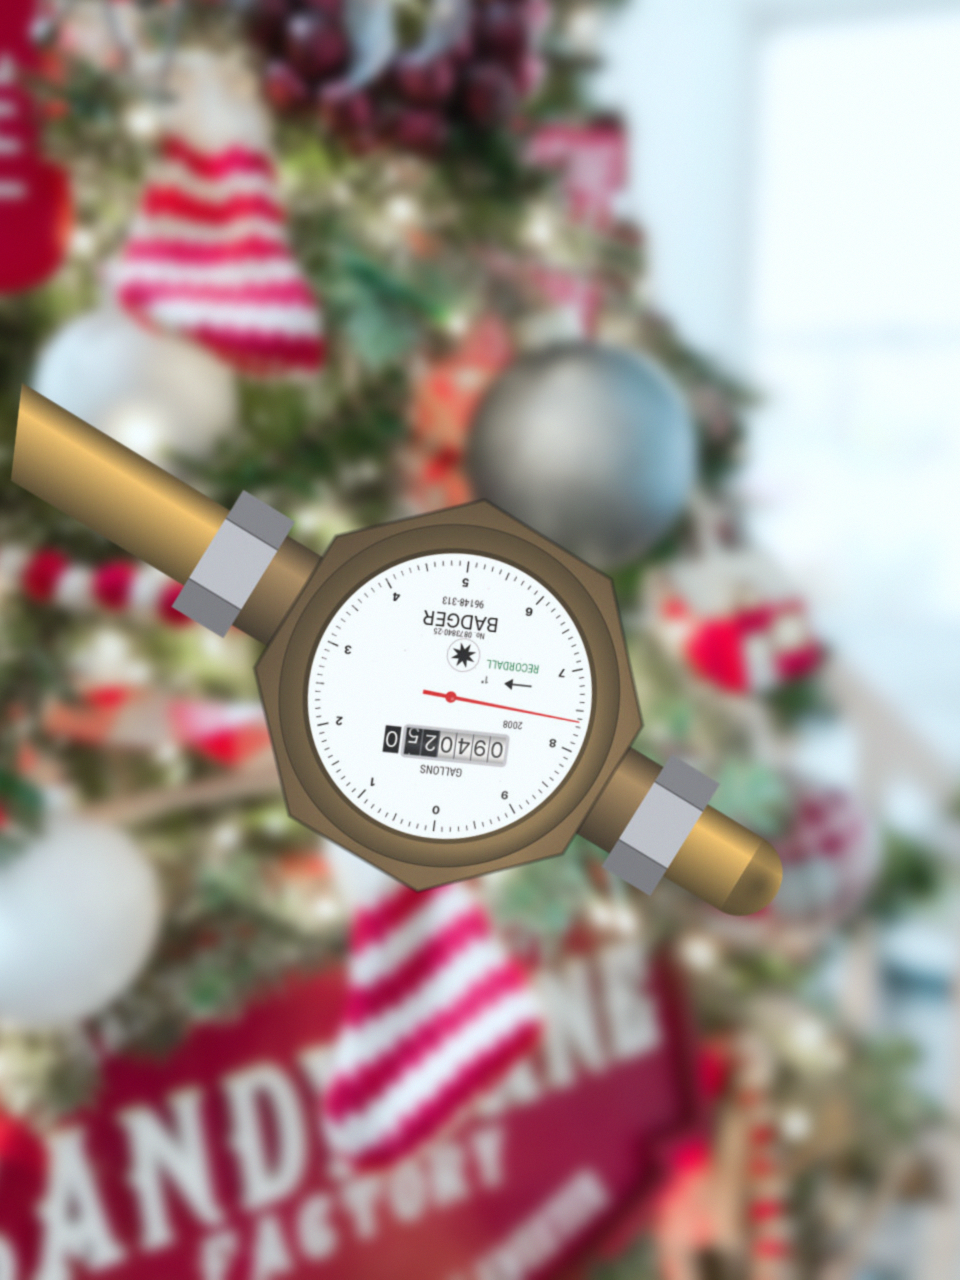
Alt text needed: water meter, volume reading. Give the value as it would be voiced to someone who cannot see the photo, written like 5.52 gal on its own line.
940247.6 gal
